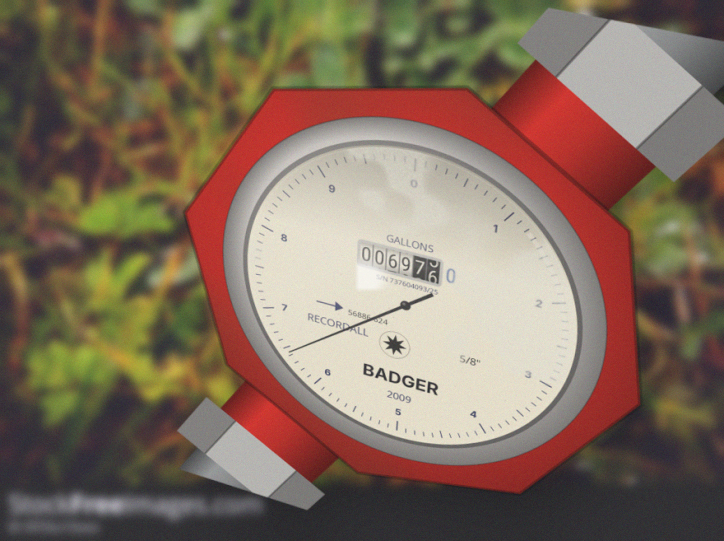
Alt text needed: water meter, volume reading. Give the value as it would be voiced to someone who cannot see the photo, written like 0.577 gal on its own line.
69756.4 gal
